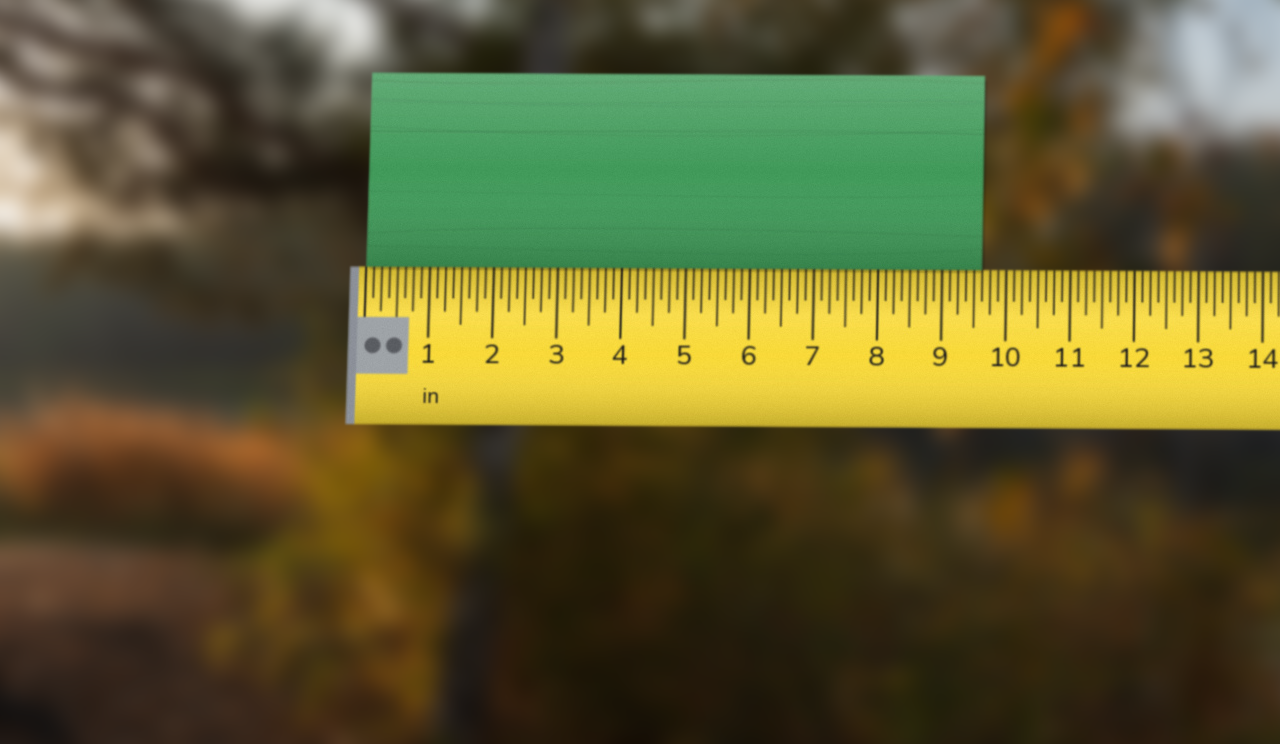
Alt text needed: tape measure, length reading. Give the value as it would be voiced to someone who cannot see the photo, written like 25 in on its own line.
9.625 in
